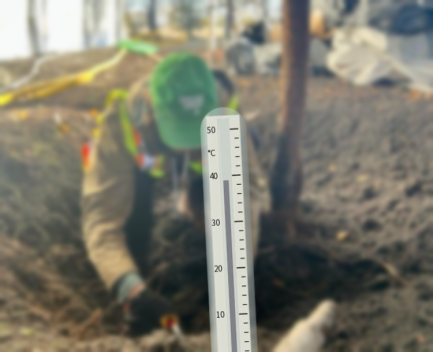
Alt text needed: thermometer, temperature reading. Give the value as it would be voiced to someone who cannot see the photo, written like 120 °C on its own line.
39 °C
